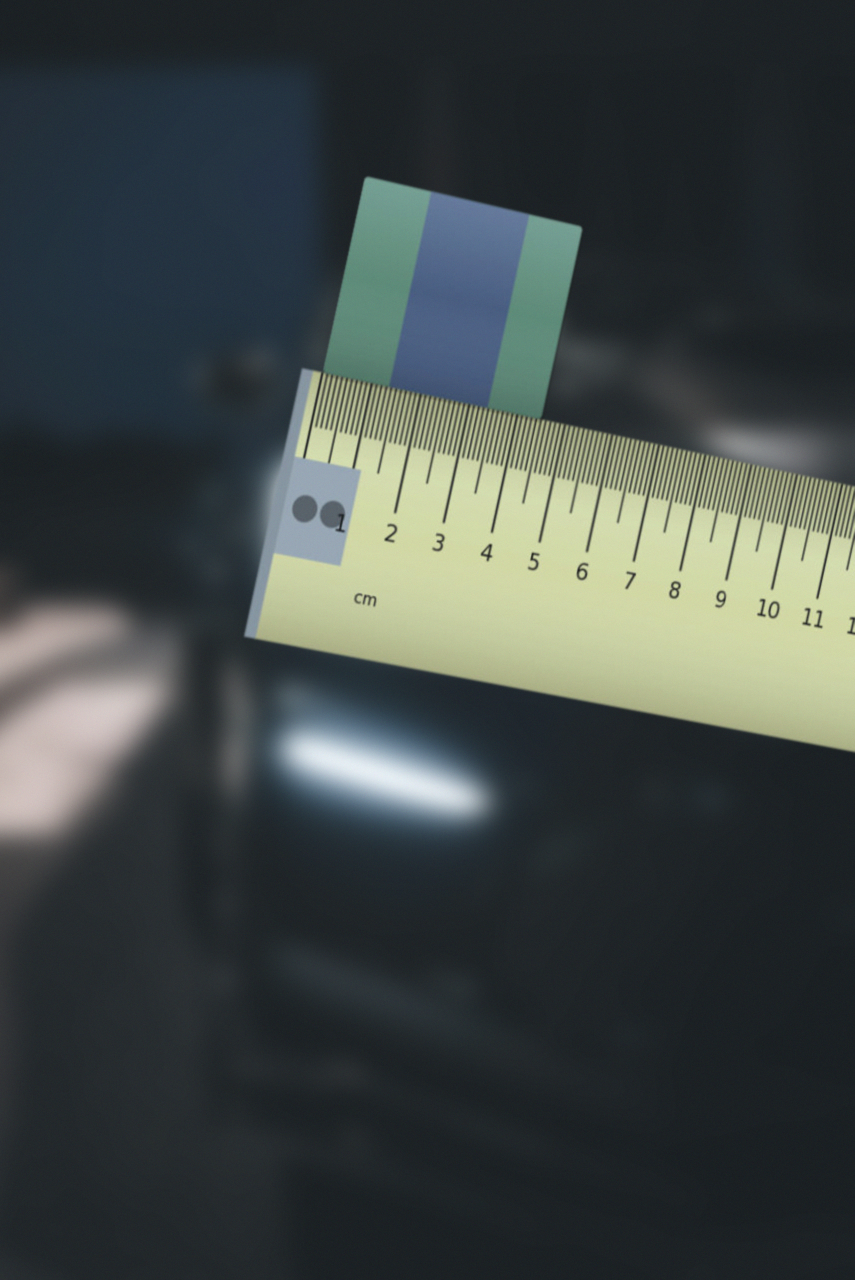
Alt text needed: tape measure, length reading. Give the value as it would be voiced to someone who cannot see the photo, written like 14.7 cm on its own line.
4.5 cm
